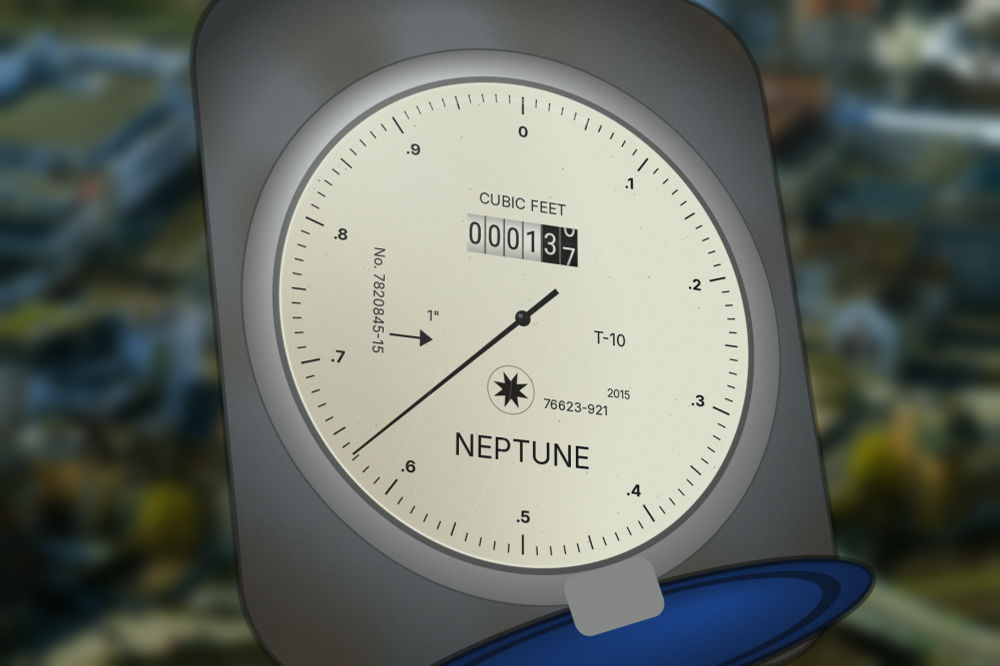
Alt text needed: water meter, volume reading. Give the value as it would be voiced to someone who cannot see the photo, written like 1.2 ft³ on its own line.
136.63 ft³
